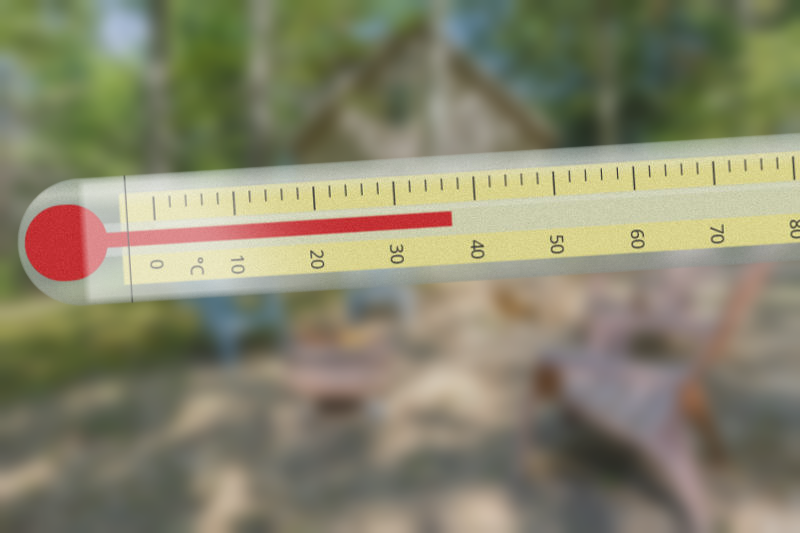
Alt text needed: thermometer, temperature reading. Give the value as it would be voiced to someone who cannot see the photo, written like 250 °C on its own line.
37 °C
